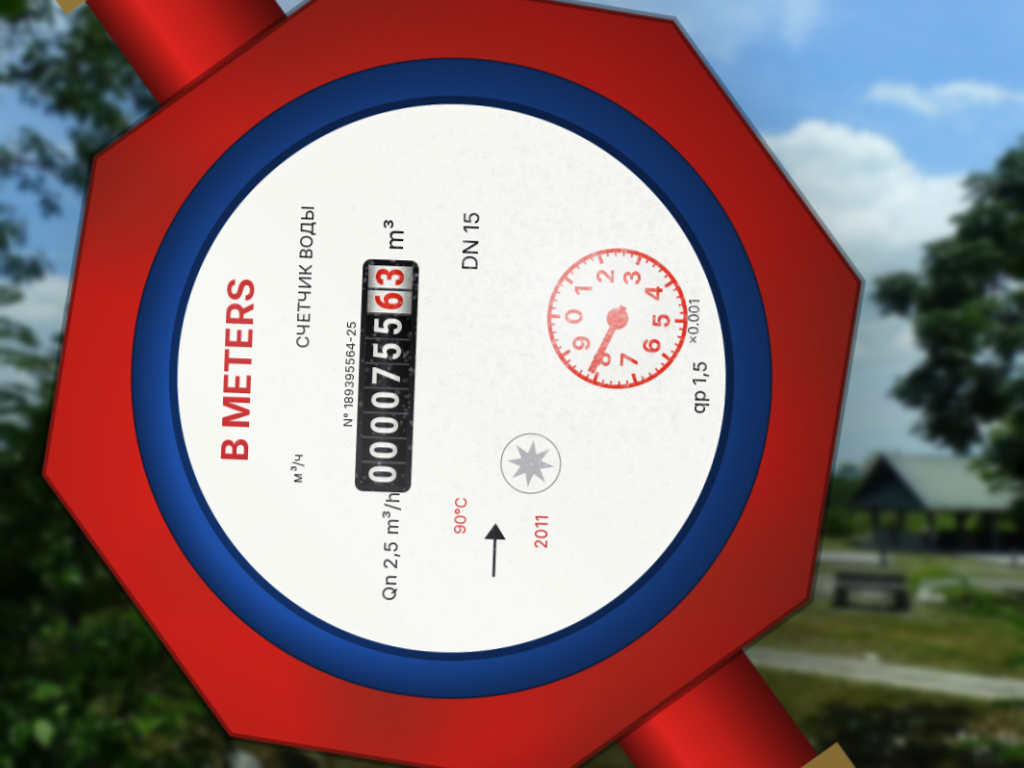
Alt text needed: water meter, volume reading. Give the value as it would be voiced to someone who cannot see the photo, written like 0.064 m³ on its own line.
755.638 m³
